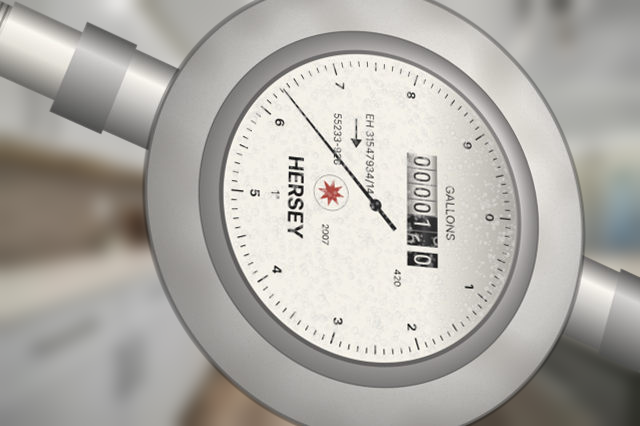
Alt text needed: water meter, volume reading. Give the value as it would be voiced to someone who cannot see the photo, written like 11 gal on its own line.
156.3 gal
